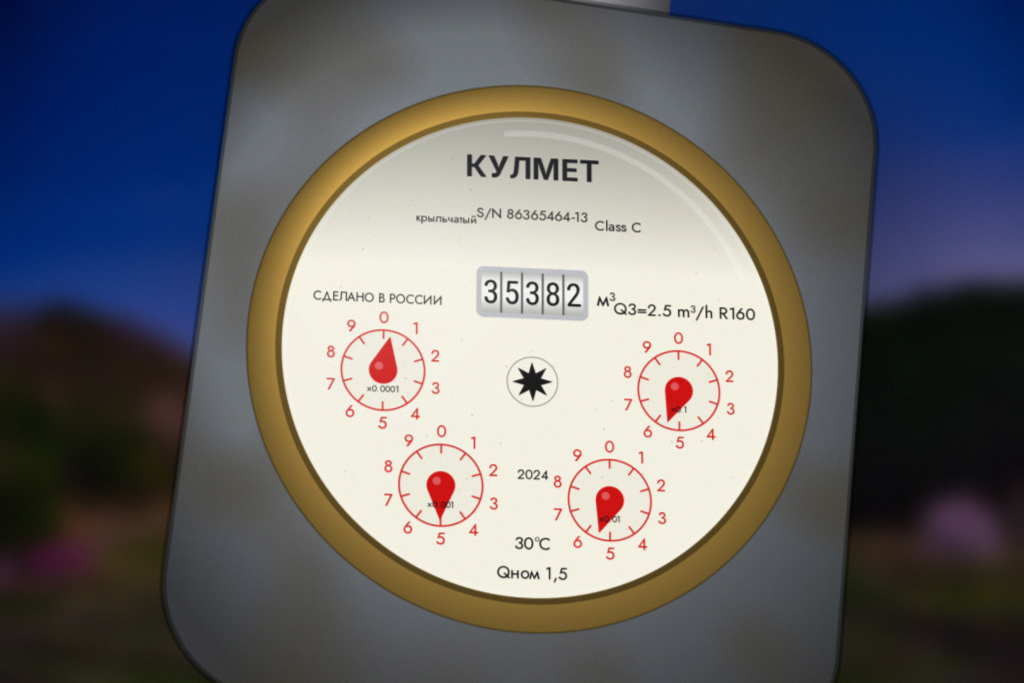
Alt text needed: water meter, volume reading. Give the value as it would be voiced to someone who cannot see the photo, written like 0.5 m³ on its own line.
35382.5550 m³
